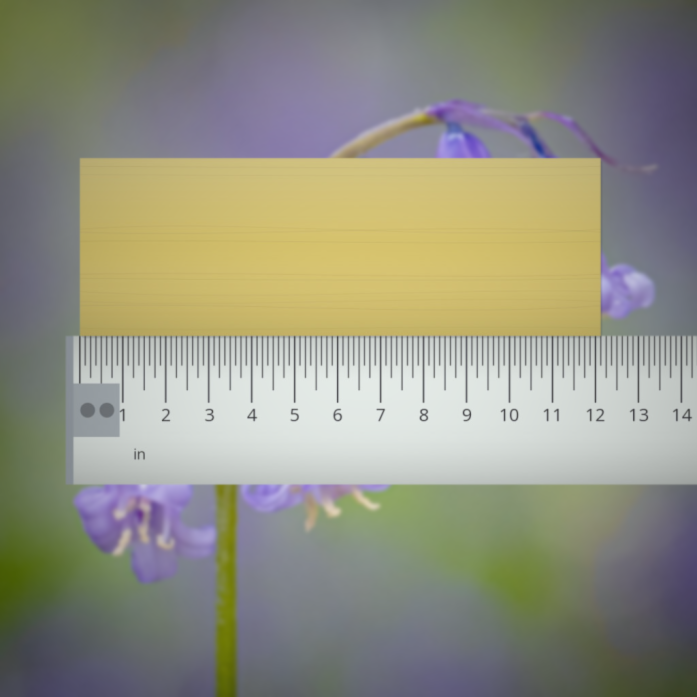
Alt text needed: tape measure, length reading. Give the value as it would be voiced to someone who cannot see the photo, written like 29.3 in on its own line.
12.125 in
